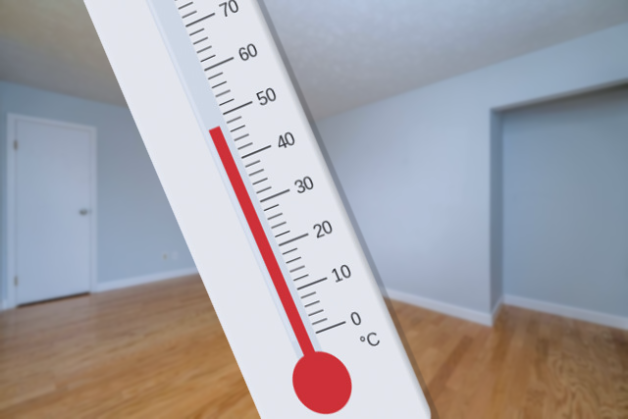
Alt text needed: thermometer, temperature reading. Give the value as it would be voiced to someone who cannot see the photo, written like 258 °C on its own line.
48 °C
